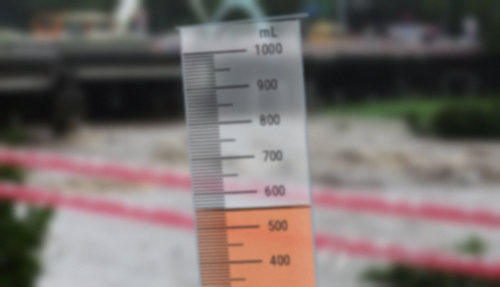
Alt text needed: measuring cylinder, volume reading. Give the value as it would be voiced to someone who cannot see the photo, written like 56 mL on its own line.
550 mL
